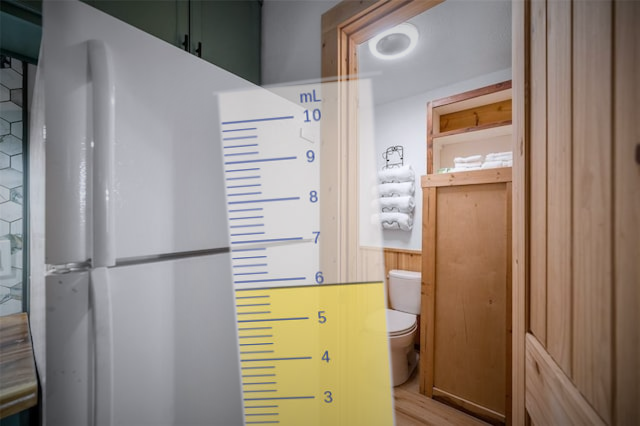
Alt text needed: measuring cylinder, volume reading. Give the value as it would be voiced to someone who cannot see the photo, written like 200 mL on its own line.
5.8 mL
